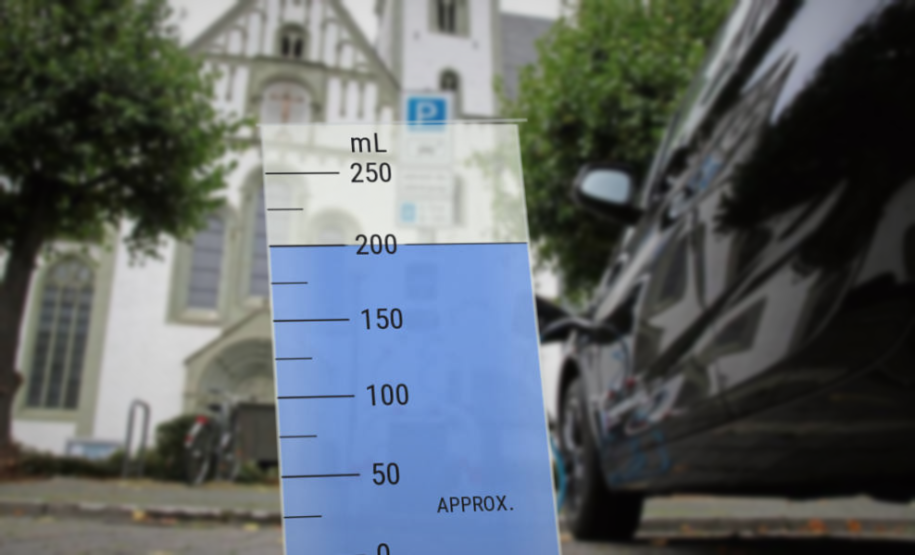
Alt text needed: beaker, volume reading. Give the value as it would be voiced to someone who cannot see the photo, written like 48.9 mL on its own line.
200 mL
